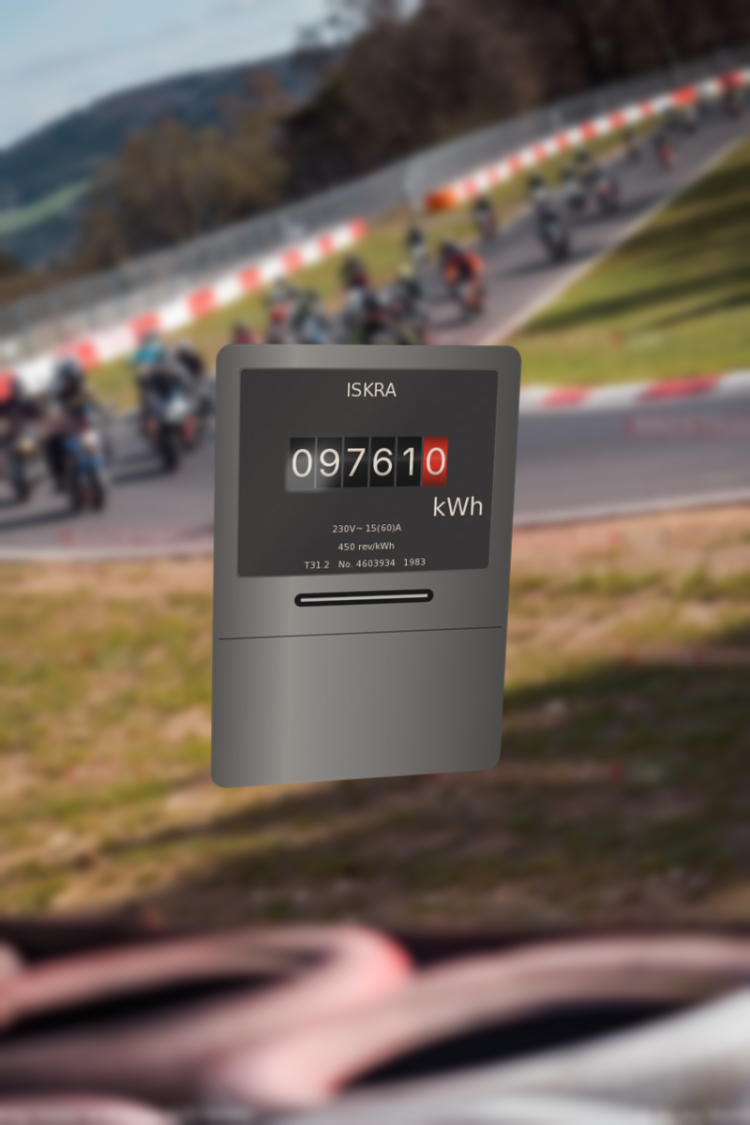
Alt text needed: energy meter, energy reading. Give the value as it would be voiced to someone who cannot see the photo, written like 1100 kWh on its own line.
9761.0 kWh
